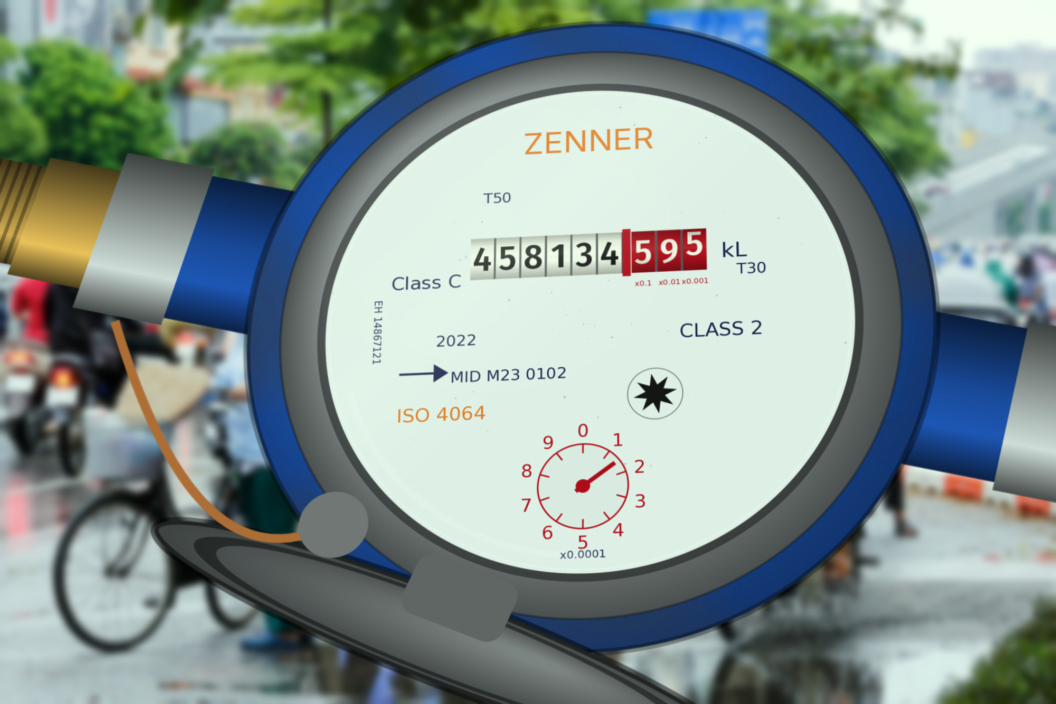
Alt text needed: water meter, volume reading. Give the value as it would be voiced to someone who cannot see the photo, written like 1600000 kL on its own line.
458134.5951 kL
